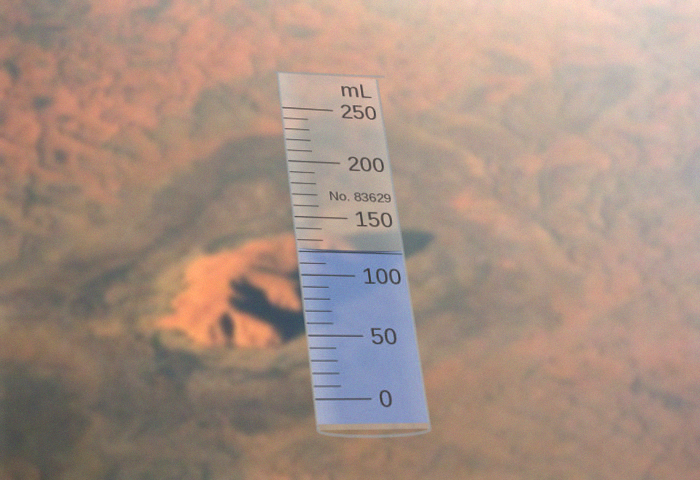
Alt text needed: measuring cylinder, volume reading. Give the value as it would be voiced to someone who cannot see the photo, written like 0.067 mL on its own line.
120 mL
